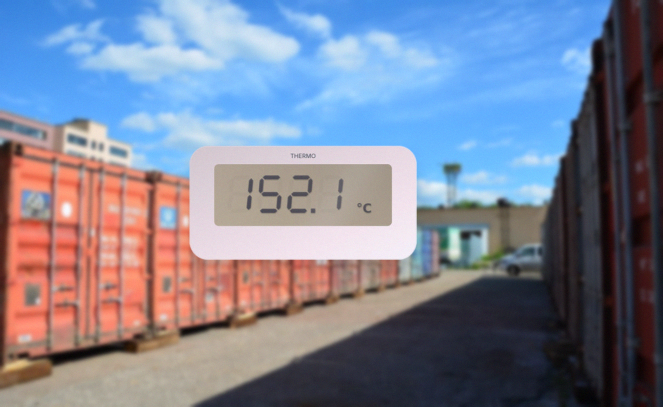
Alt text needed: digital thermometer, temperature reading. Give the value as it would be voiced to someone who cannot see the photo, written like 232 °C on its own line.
152.1 °C
